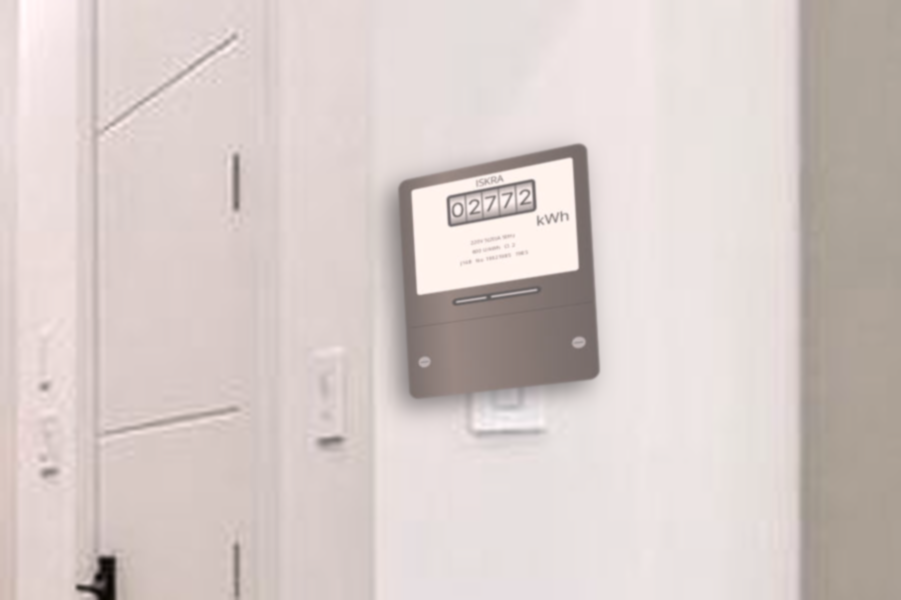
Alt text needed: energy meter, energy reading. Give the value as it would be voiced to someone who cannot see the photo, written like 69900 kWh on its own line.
2772 kWh
